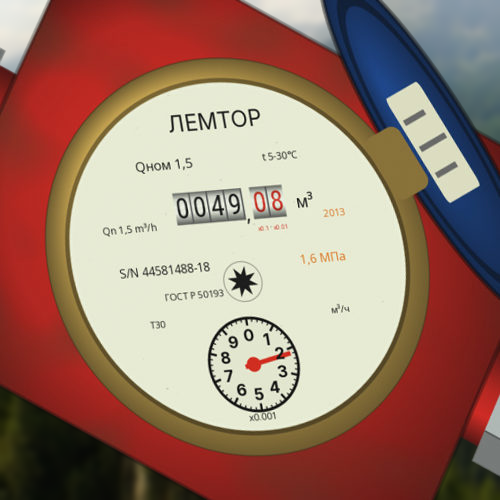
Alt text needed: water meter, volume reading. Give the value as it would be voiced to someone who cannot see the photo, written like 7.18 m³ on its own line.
49.082 m³
